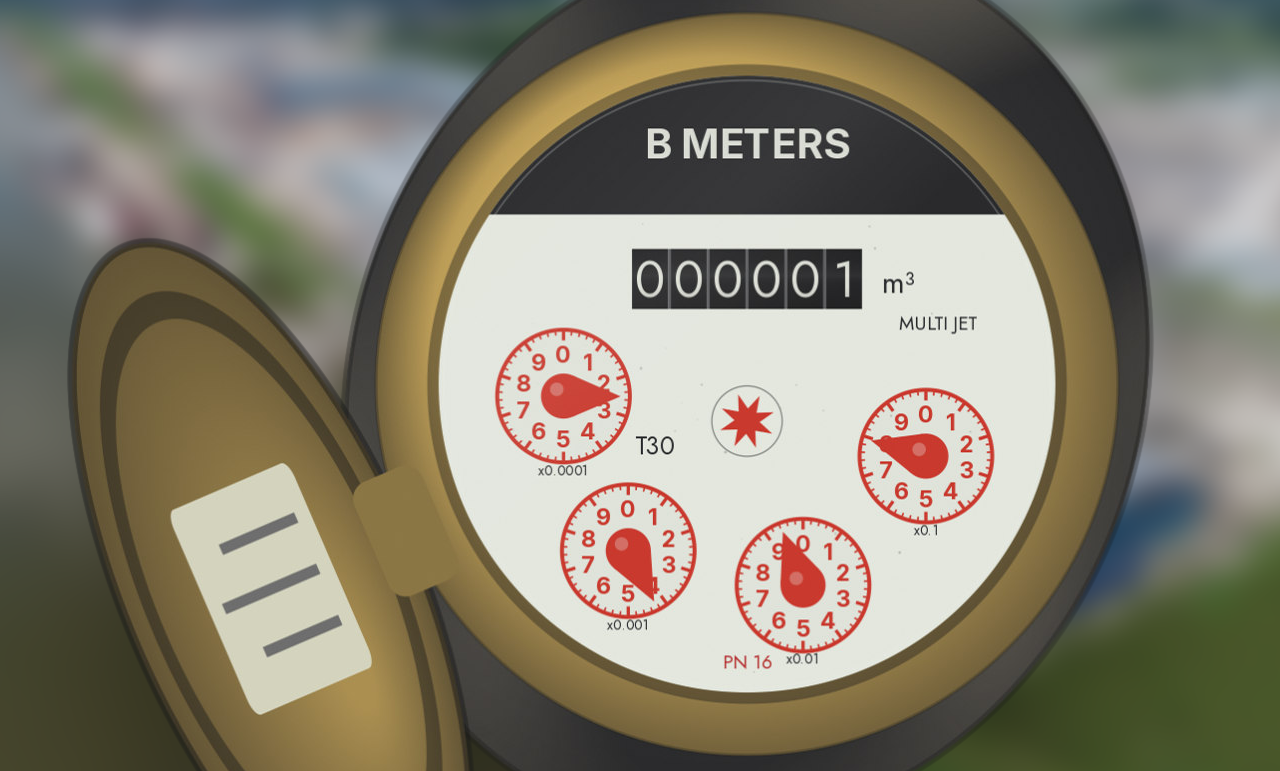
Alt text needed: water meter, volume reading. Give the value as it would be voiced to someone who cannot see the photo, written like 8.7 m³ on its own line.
1.7942 m³
